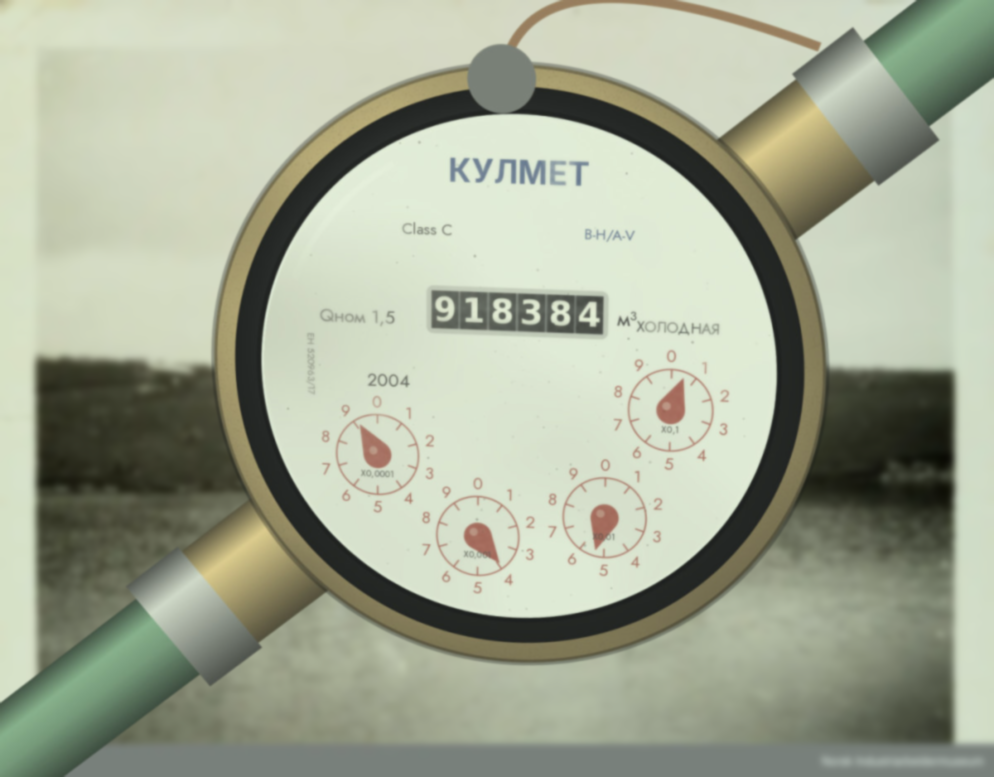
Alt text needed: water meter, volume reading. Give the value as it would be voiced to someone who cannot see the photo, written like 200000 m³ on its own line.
918384.0539 m³
